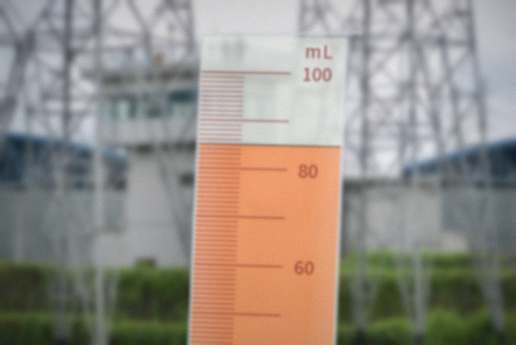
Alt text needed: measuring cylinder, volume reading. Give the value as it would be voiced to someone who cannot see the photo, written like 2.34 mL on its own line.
85 mL
